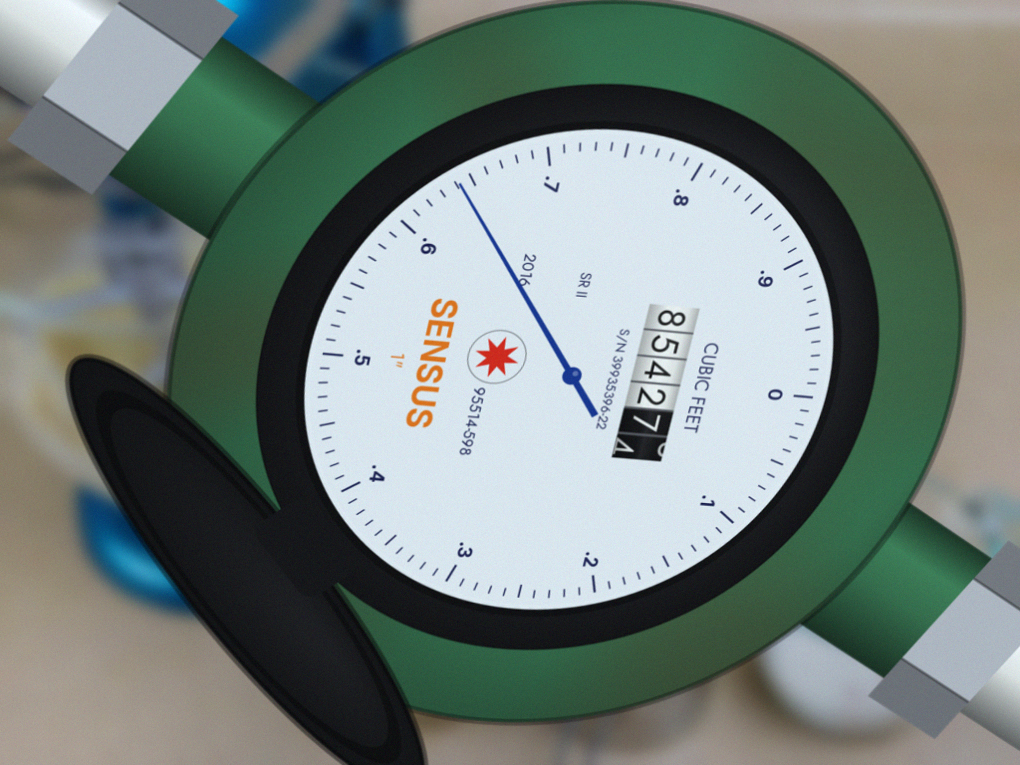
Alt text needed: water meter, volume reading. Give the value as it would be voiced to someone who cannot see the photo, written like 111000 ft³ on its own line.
854273.64 ft³
